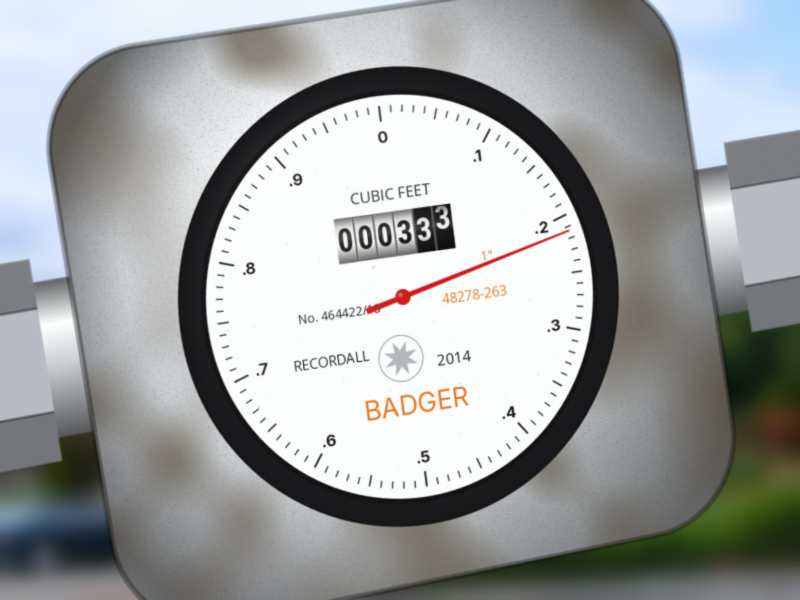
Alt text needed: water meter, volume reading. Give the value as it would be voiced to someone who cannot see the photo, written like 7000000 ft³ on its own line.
333.21 ft³
